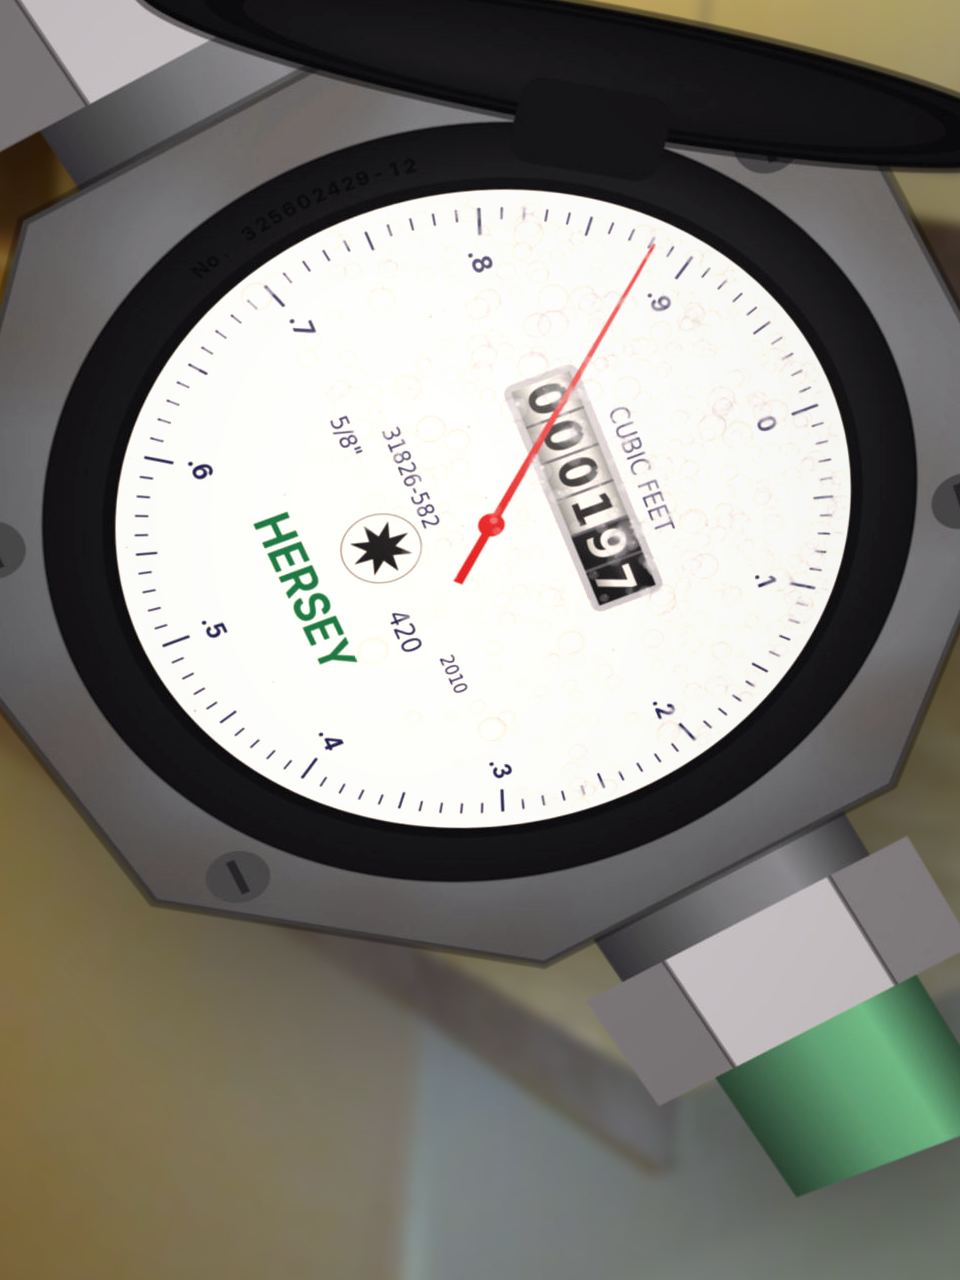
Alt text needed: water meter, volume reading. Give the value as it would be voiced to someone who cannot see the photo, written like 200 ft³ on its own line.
196.88 ft³
